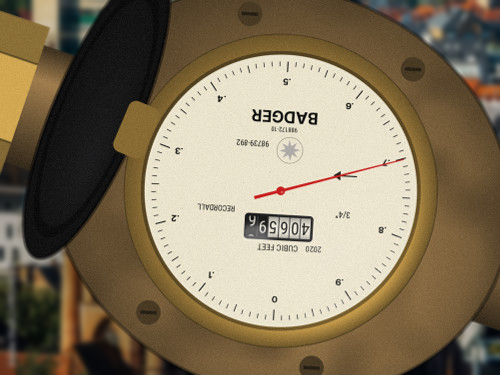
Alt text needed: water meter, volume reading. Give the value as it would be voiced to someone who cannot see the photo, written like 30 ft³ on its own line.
406595.70 ft³
